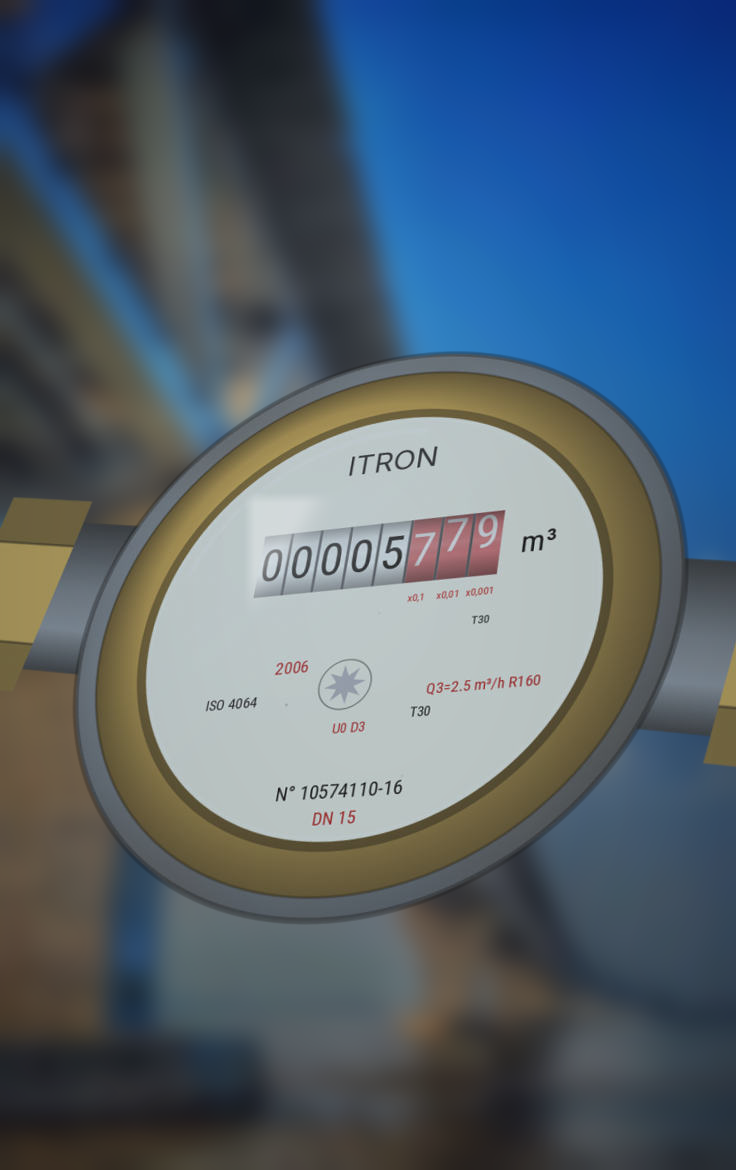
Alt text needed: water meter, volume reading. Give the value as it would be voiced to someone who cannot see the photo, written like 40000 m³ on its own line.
5.779 m³
